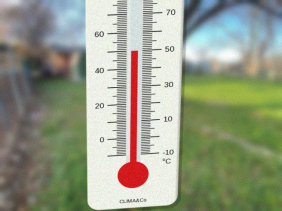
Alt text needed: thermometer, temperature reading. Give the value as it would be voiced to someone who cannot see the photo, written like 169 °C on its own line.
50 °C
